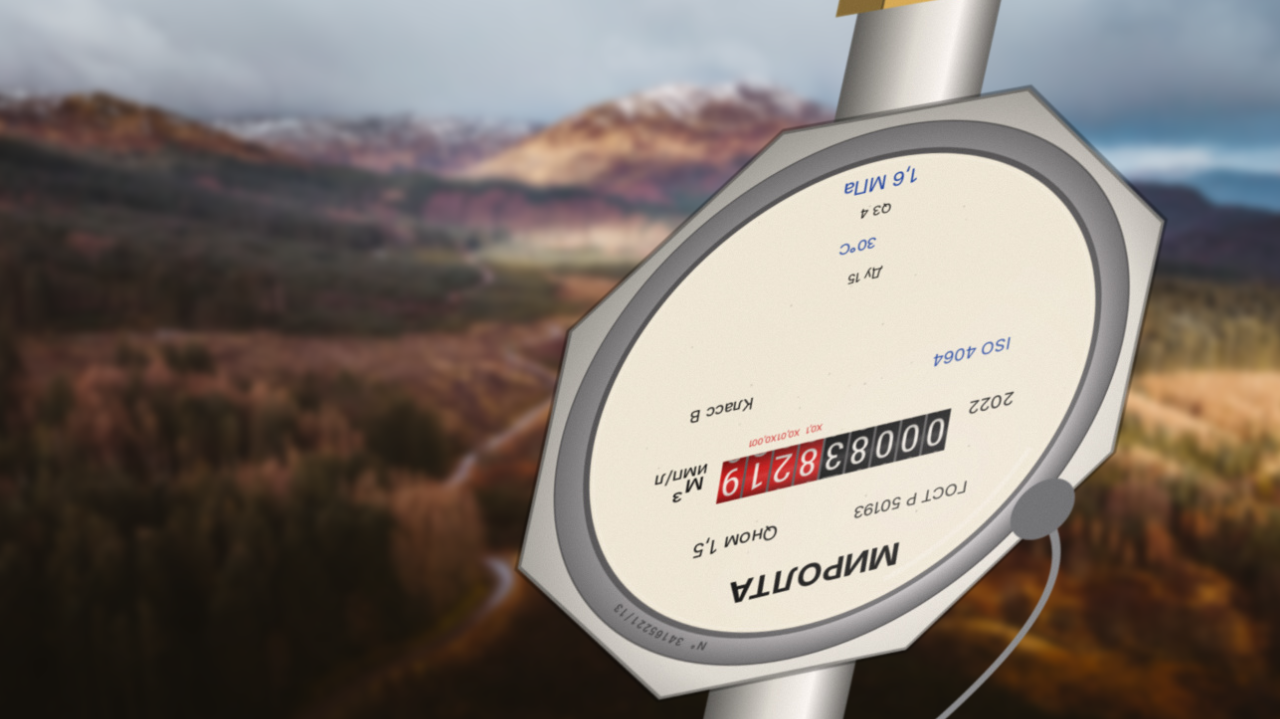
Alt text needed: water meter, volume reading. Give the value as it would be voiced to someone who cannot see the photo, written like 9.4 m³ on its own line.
83.8219 m³
